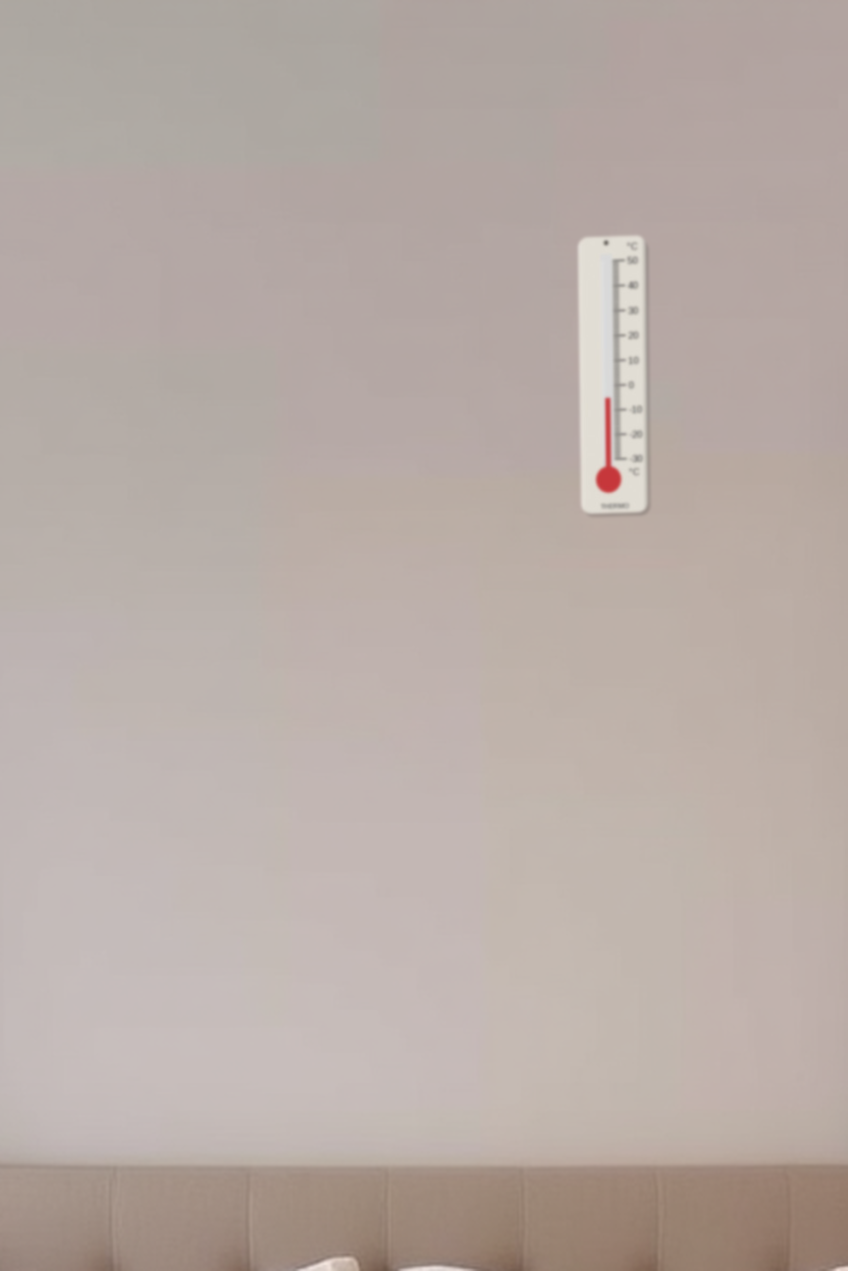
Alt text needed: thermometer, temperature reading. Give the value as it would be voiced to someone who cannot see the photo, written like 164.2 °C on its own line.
-5 °C
